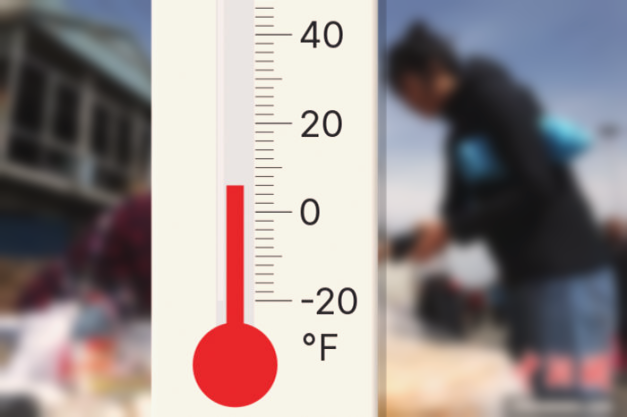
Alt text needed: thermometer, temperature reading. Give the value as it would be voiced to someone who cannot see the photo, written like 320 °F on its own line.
6 °F
